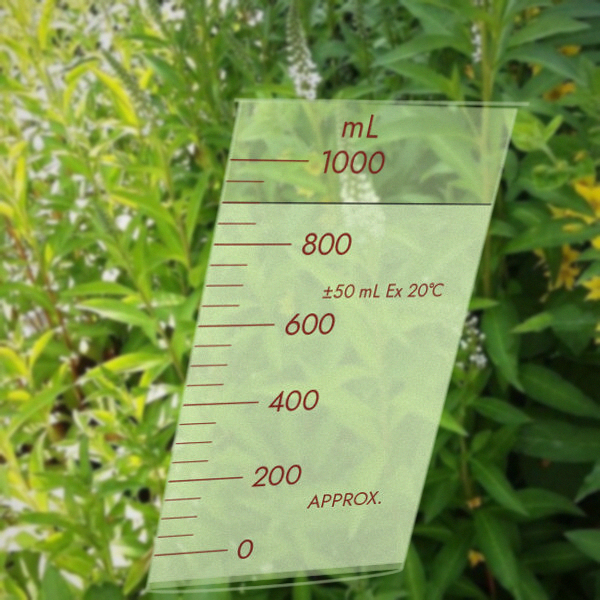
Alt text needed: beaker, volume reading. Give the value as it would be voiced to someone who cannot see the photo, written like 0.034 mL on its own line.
900 mL
